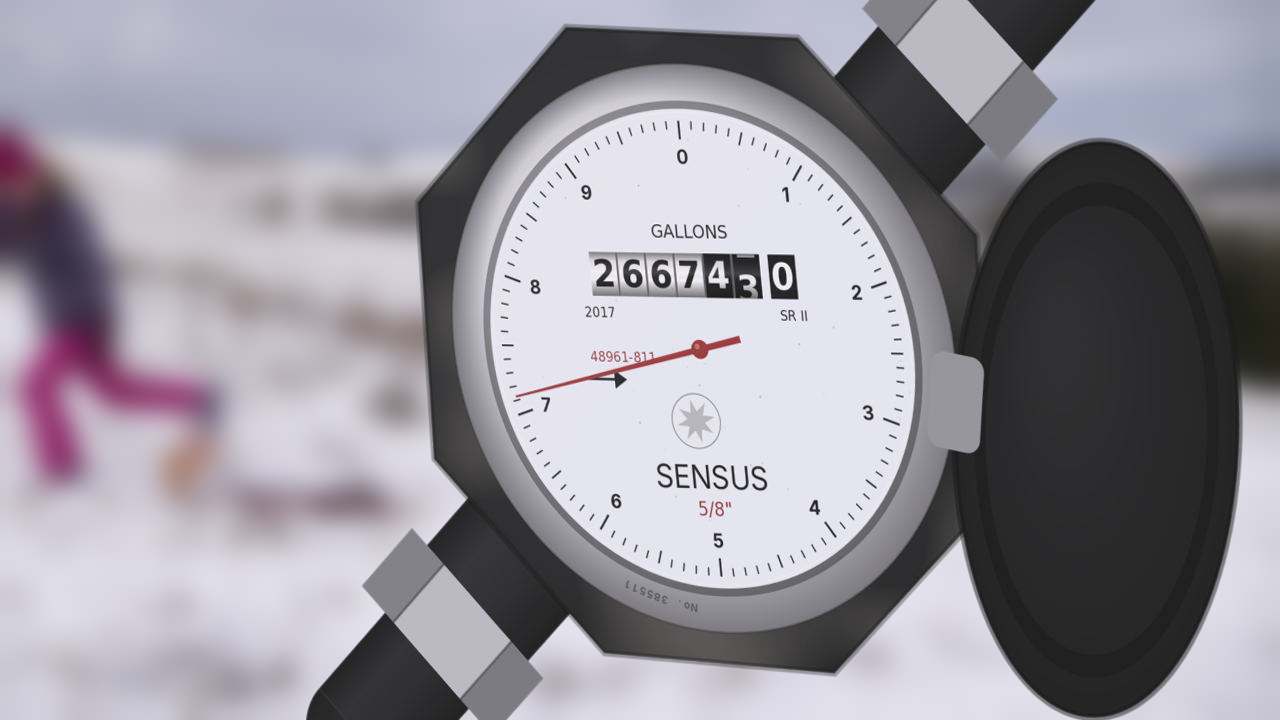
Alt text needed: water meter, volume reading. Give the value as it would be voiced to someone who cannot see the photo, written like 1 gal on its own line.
2667427.1 gal
